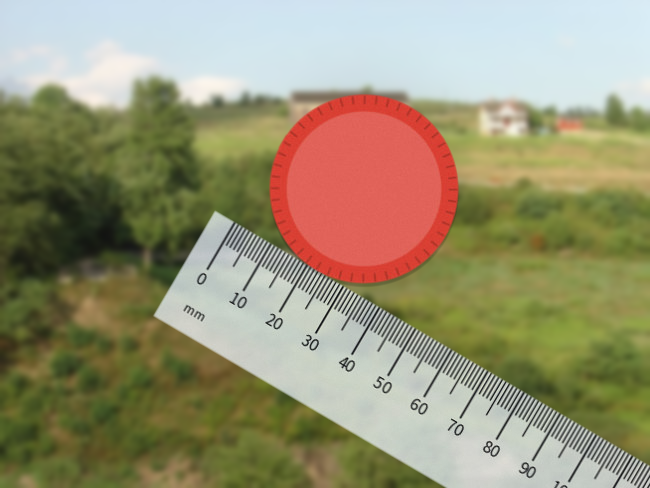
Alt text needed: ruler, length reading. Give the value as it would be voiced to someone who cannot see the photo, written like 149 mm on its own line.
45 mm
